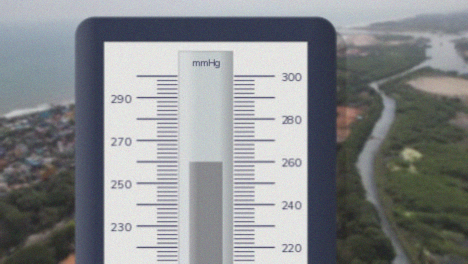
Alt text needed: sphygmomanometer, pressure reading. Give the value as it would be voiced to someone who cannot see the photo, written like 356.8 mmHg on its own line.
260 mmHg
